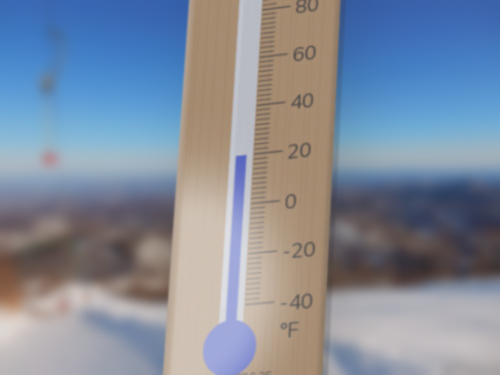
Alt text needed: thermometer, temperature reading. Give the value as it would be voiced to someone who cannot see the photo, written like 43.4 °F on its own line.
20 °F
